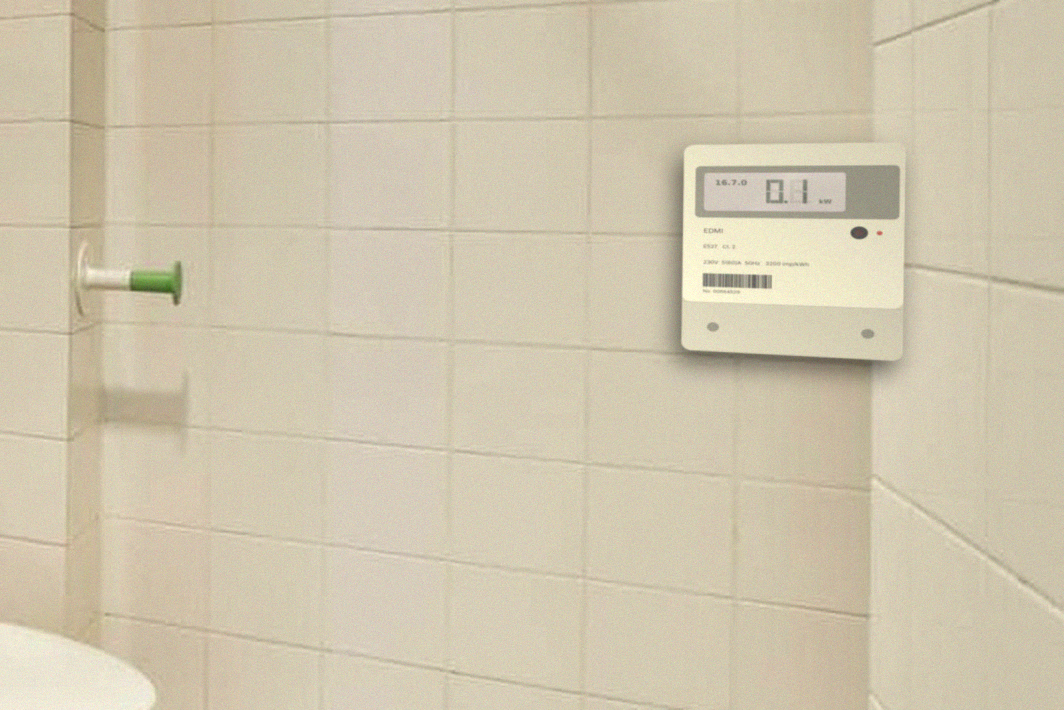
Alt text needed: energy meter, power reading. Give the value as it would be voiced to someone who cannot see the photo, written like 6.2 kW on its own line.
0.1 kW
